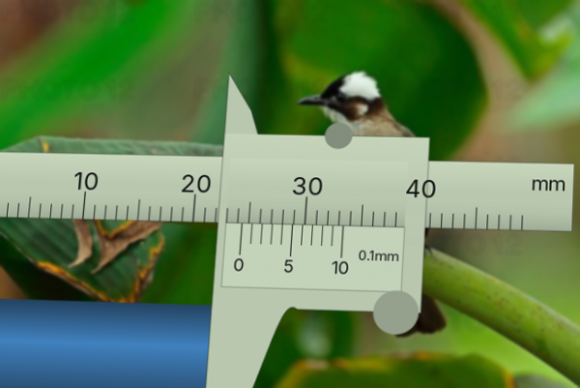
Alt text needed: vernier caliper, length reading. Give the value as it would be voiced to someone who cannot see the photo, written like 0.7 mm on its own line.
24.4 mm
